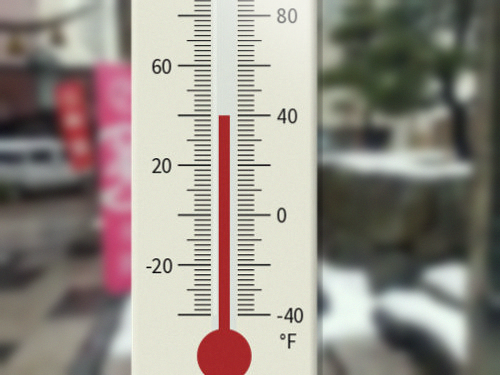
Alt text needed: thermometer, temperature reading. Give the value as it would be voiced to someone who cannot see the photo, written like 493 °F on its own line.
40 °F
